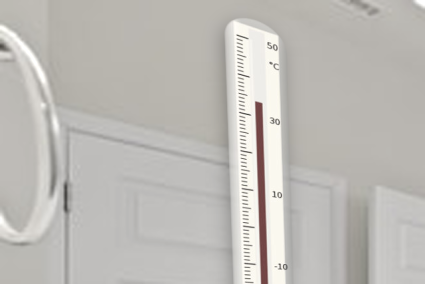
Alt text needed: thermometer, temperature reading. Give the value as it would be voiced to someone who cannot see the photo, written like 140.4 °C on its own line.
34 °C
